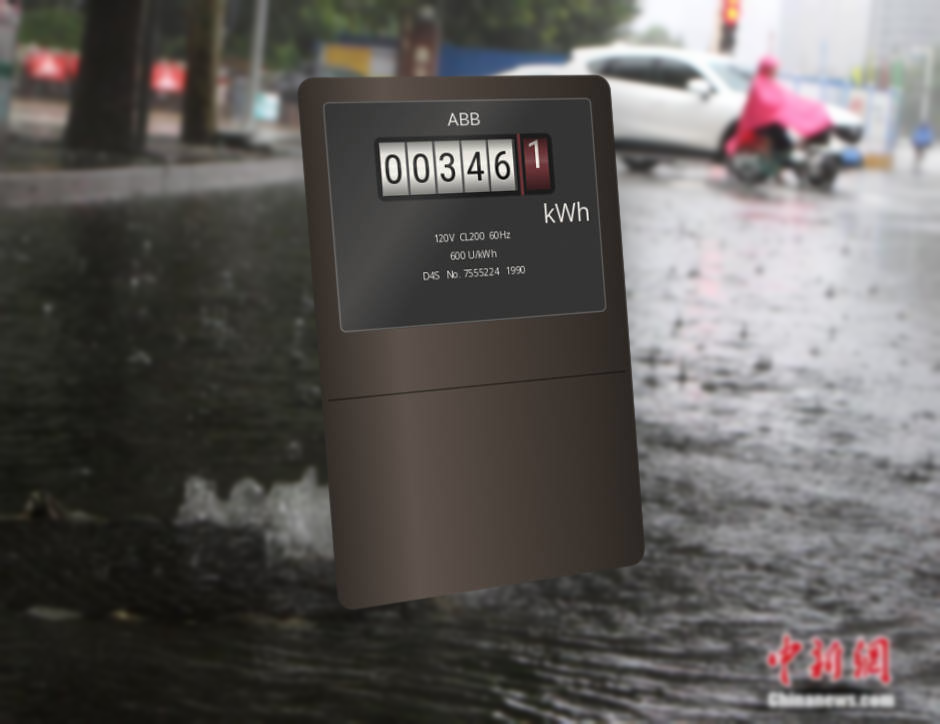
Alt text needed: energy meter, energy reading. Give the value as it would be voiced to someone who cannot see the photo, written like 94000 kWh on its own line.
346.1 kWh
